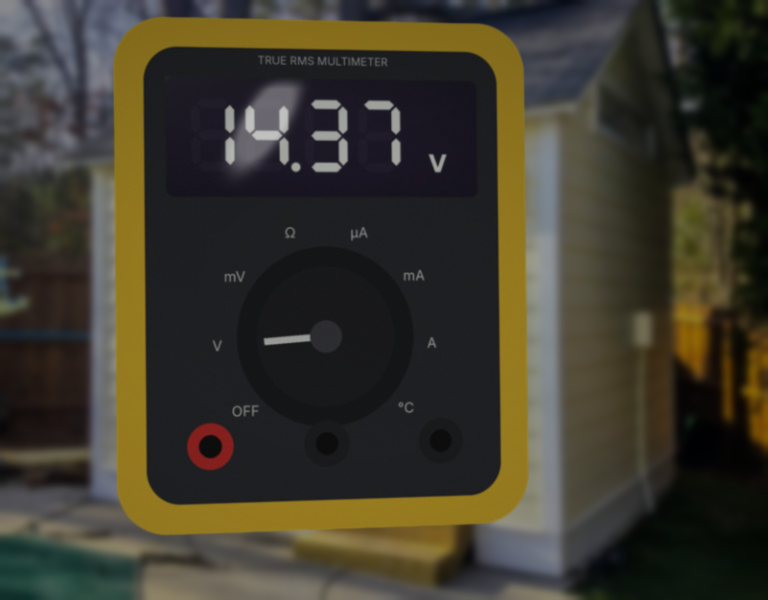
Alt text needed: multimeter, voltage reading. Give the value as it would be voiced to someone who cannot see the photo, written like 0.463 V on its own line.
14.37 V
